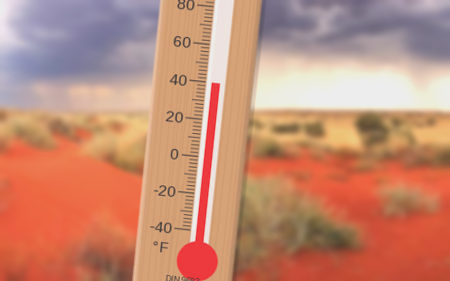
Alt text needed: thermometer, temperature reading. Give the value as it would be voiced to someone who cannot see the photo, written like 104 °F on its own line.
40 °F
